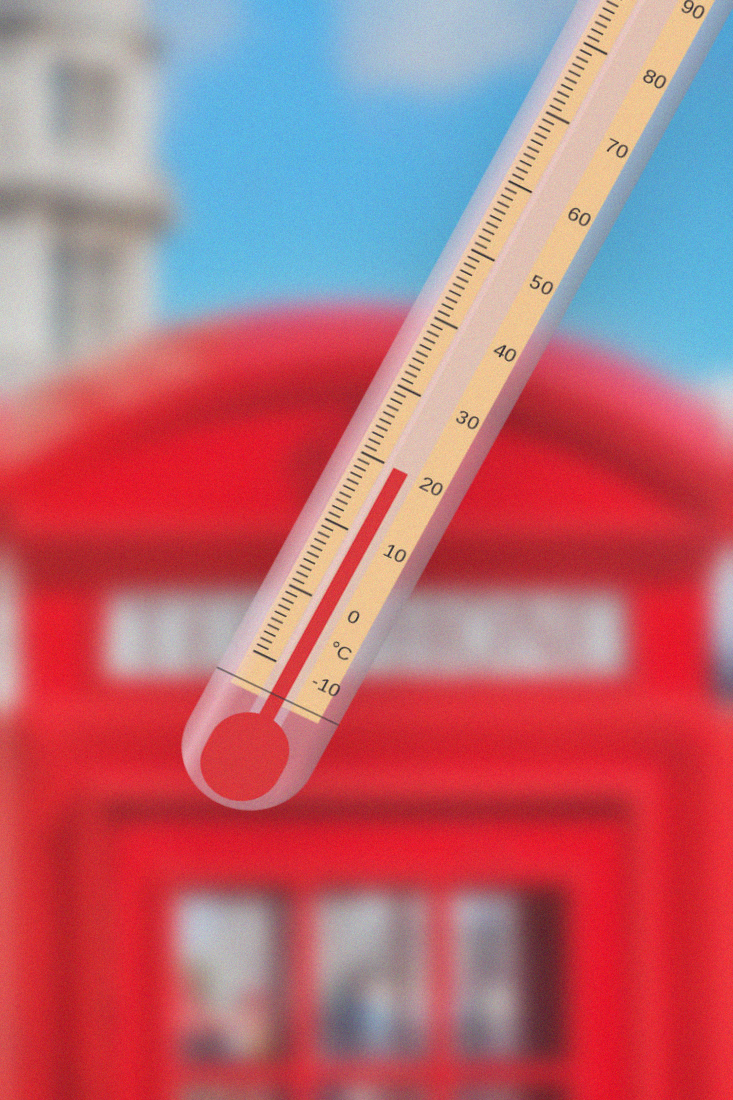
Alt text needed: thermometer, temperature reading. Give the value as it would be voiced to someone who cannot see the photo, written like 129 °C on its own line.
20 °C
